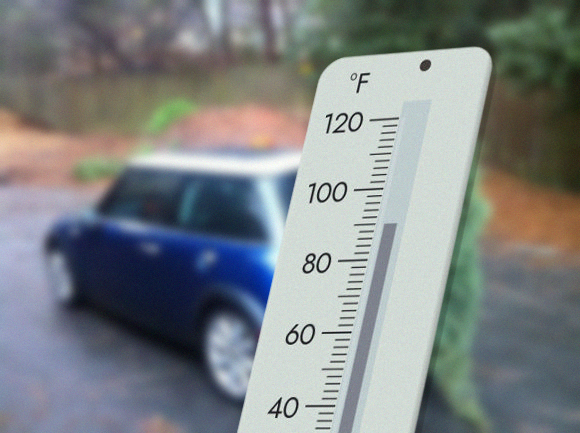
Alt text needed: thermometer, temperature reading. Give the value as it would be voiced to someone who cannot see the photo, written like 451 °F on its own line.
90 °F
